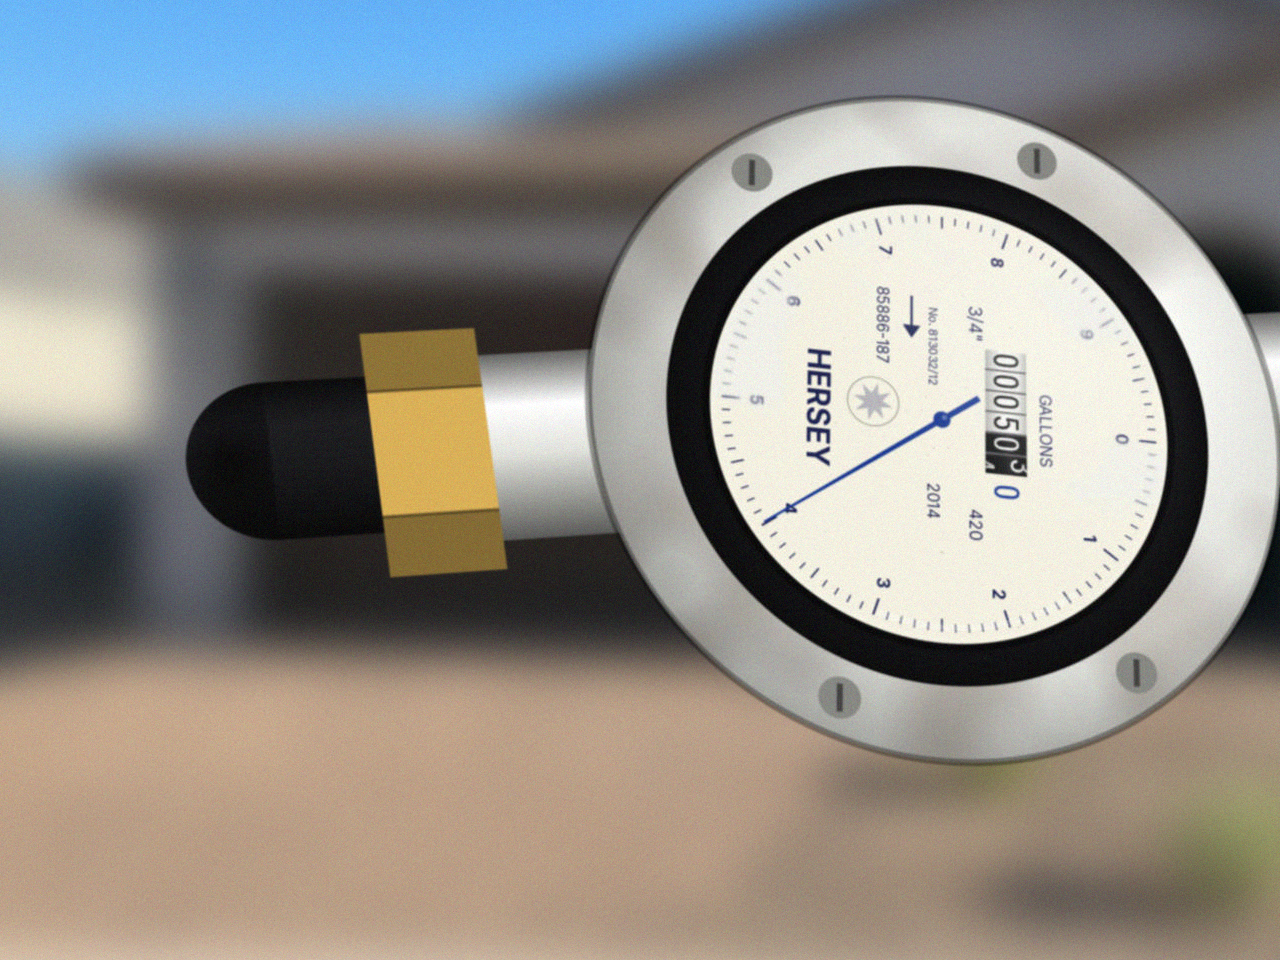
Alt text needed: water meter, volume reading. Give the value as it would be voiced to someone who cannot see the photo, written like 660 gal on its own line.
5034.0 gal
